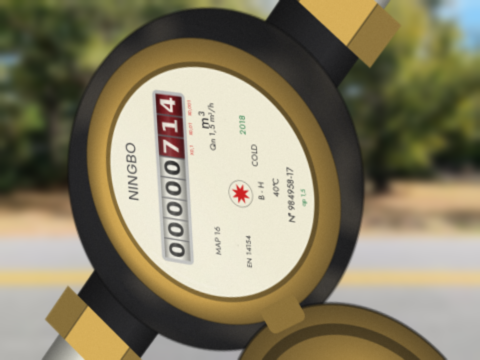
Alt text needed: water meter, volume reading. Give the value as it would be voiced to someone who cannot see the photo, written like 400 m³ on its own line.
0.714 m³
